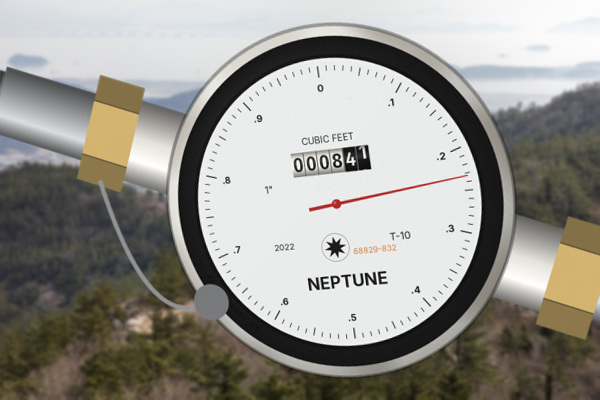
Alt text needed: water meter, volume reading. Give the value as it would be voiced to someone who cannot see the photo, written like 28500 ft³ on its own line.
841.23 ft³
